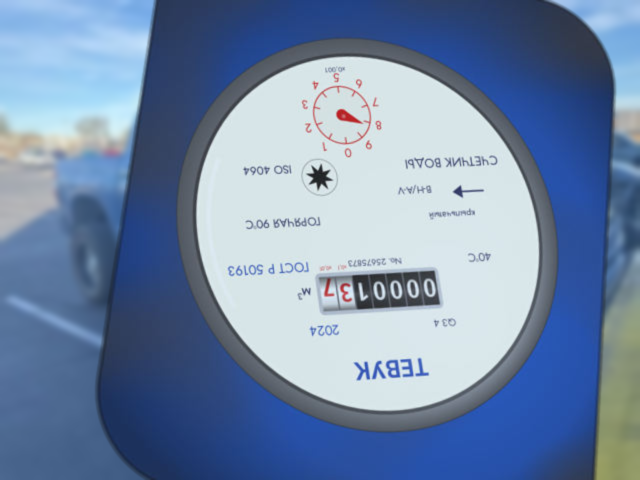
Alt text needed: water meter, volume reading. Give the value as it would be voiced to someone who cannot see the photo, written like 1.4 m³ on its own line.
1.368 m³
